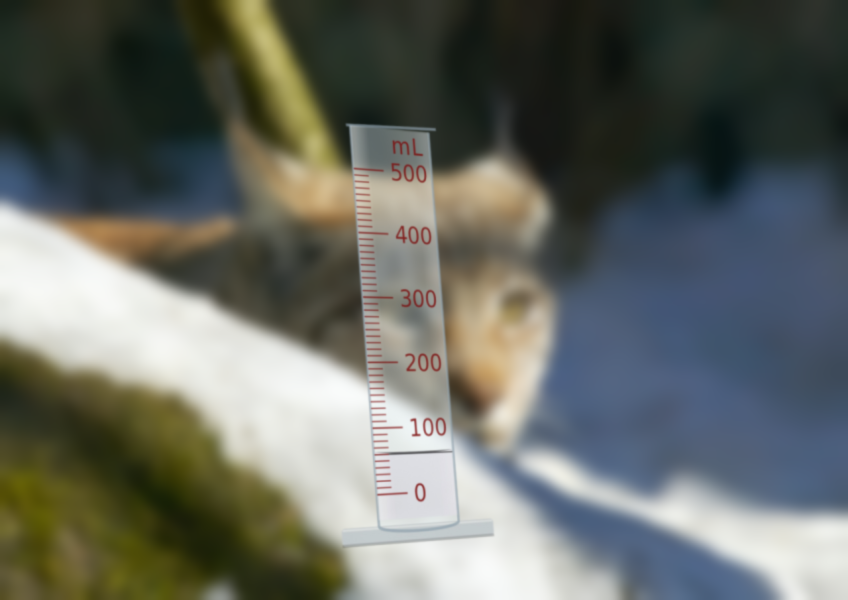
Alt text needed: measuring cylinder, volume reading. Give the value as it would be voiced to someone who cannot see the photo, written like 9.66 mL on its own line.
60 mL
